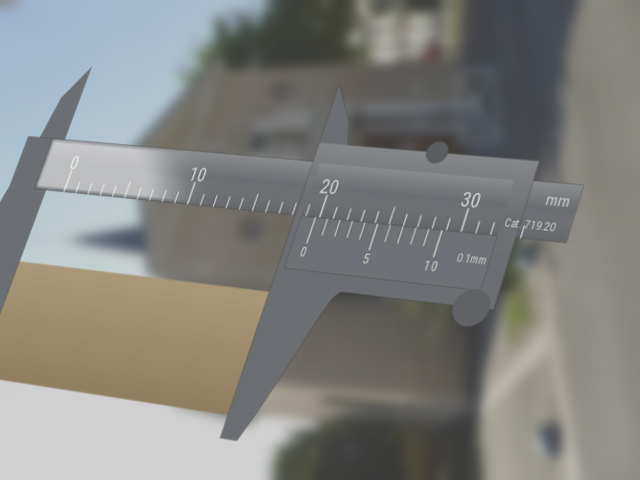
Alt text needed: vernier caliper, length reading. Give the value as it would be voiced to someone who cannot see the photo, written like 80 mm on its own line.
19.7 mm
